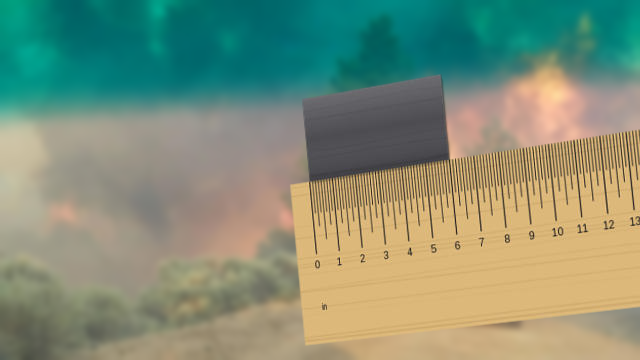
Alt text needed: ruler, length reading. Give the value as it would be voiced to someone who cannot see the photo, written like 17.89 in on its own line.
6 in
